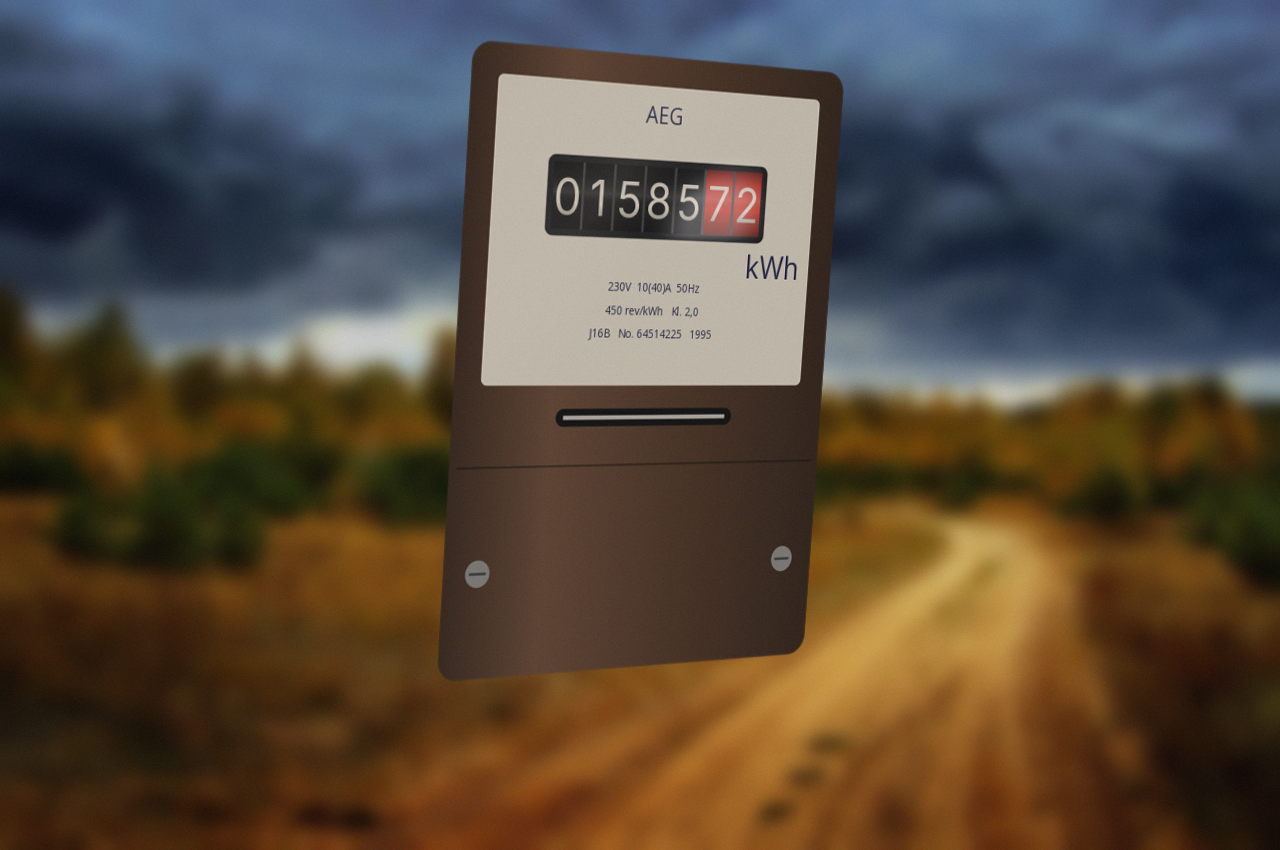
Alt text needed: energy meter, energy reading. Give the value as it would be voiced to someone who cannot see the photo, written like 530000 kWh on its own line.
1585.72 kWh
